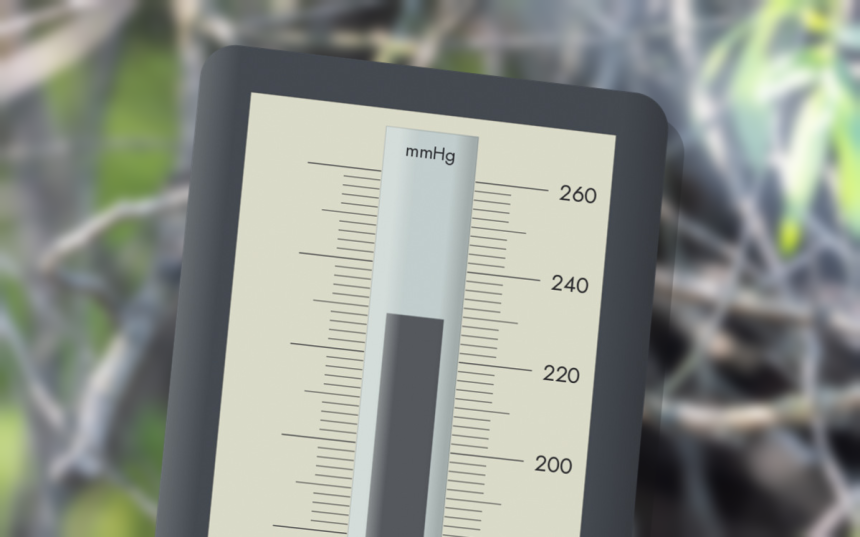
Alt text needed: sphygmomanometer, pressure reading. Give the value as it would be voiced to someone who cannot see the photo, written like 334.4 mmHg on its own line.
229 mmHg
